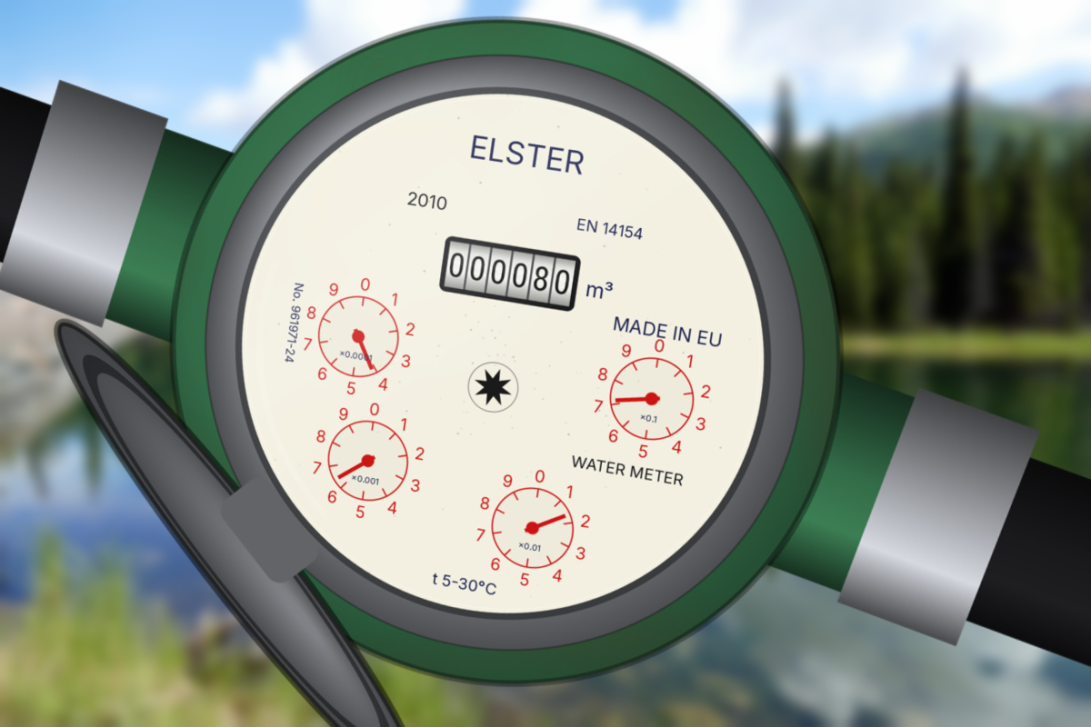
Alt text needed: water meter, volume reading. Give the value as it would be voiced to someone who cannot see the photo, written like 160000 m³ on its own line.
80.7164 m³
